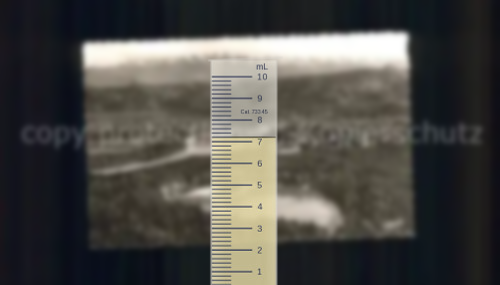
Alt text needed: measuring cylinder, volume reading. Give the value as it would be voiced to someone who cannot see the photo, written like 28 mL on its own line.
7.2 mL
